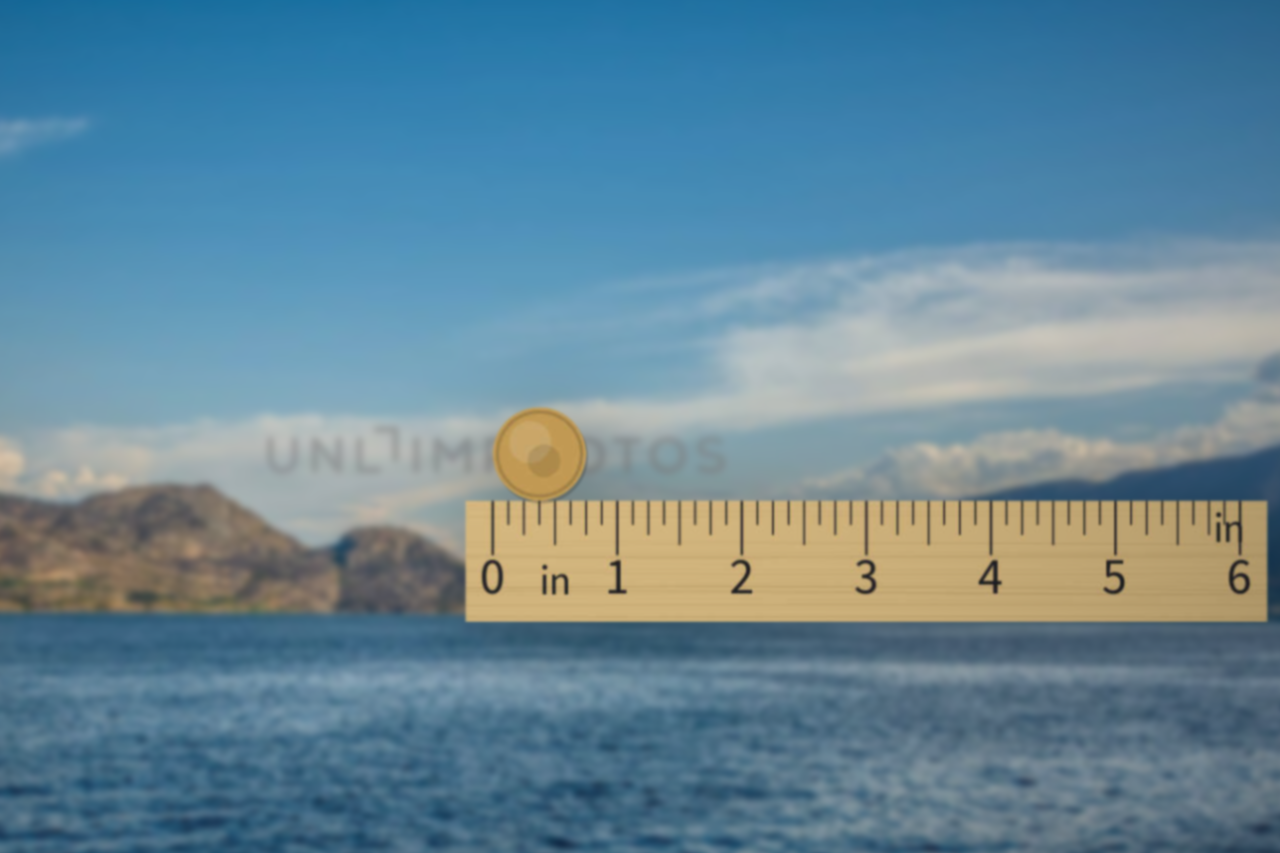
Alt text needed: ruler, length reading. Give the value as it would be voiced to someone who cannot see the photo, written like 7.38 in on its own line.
0.75 in
